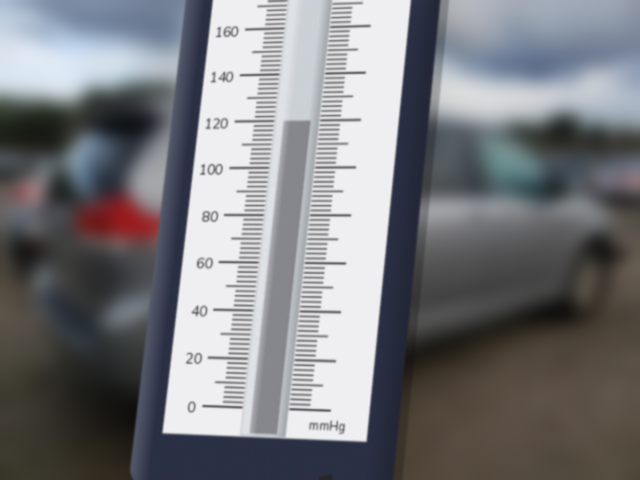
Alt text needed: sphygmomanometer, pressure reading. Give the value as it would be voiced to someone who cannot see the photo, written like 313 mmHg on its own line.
120 mmHg
